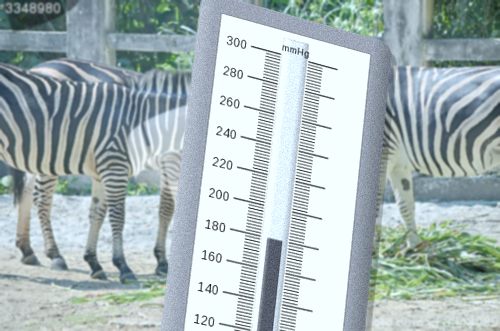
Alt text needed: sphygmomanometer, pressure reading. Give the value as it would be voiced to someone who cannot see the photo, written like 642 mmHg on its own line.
180 mmHg
